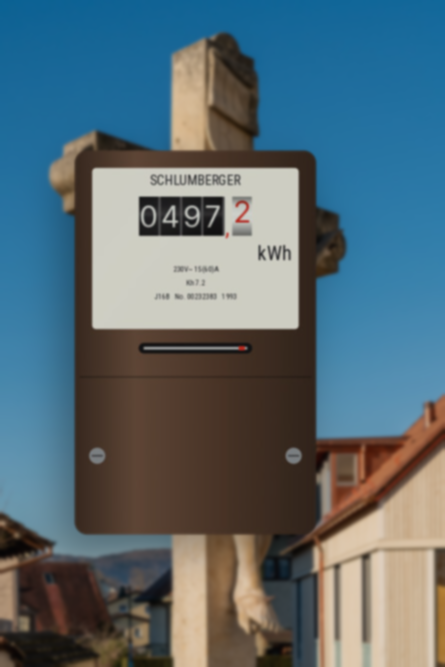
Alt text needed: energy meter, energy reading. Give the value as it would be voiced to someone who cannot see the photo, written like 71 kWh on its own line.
497.2 kWh
